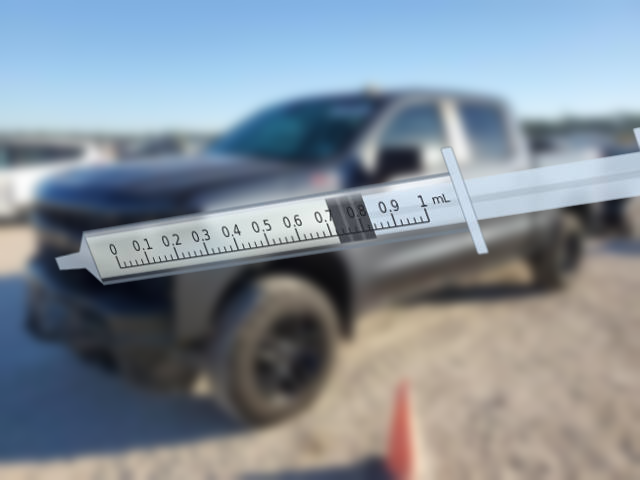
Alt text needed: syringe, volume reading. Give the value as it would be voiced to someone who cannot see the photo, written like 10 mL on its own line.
0.72 mL
